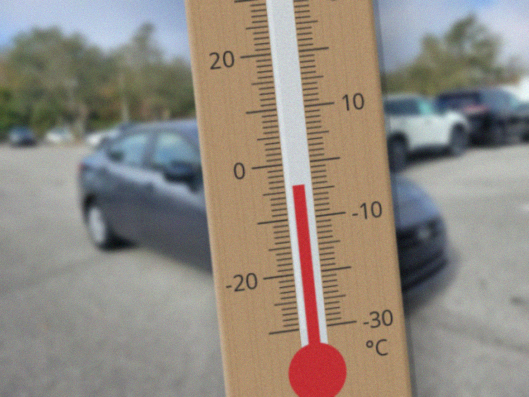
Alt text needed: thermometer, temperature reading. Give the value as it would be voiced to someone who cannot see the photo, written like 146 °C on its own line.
-4 °C
